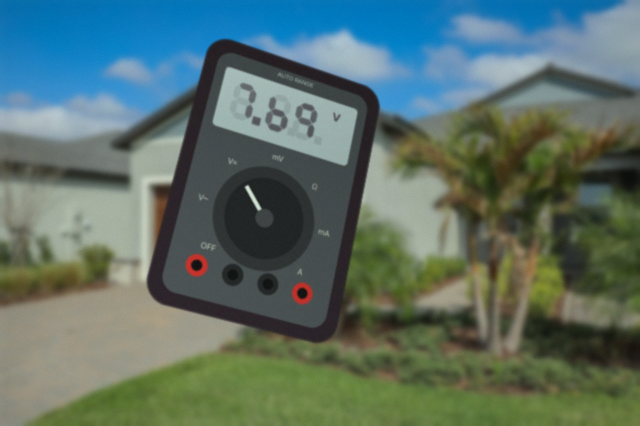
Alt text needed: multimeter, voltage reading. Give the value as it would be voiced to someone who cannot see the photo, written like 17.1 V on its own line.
7.69 V
